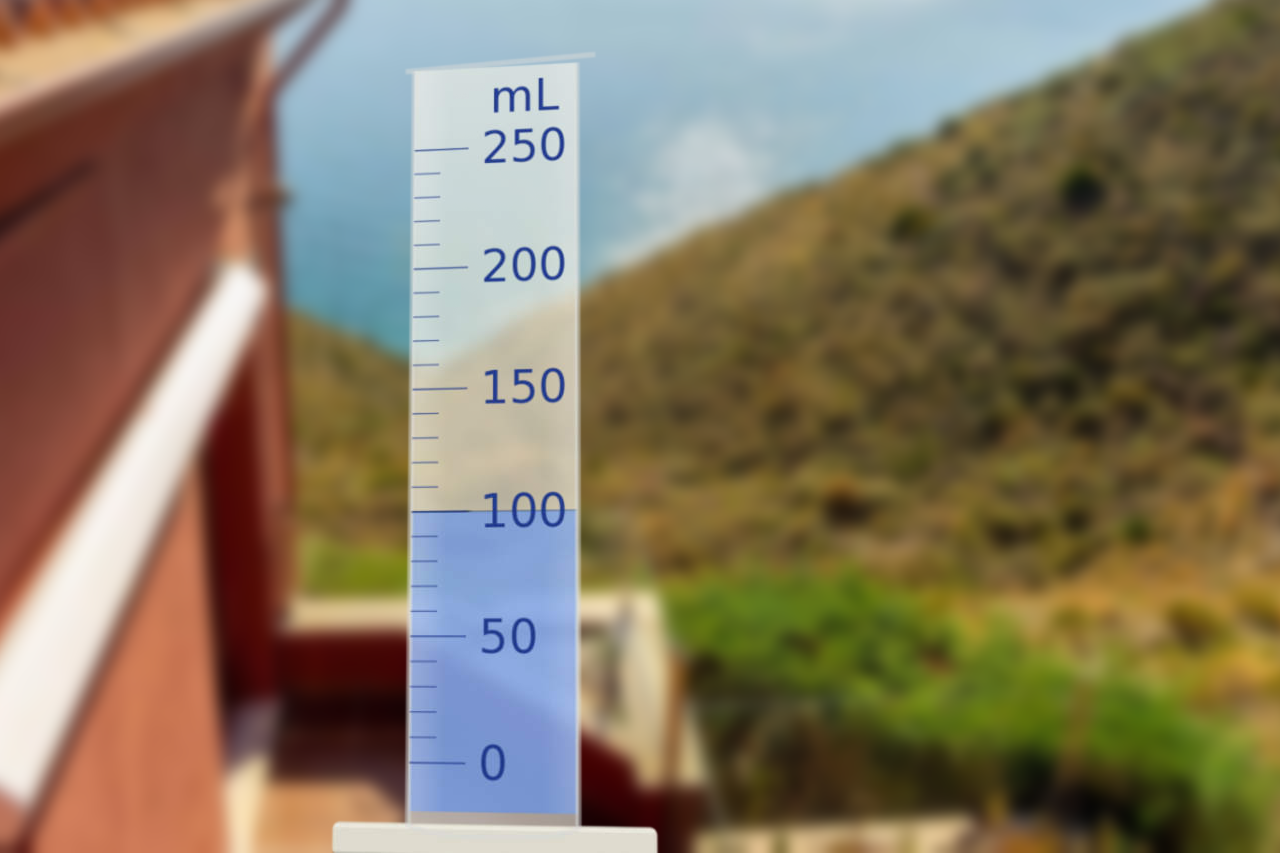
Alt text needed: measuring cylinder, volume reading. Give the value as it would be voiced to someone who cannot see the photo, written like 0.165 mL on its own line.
100 mL
